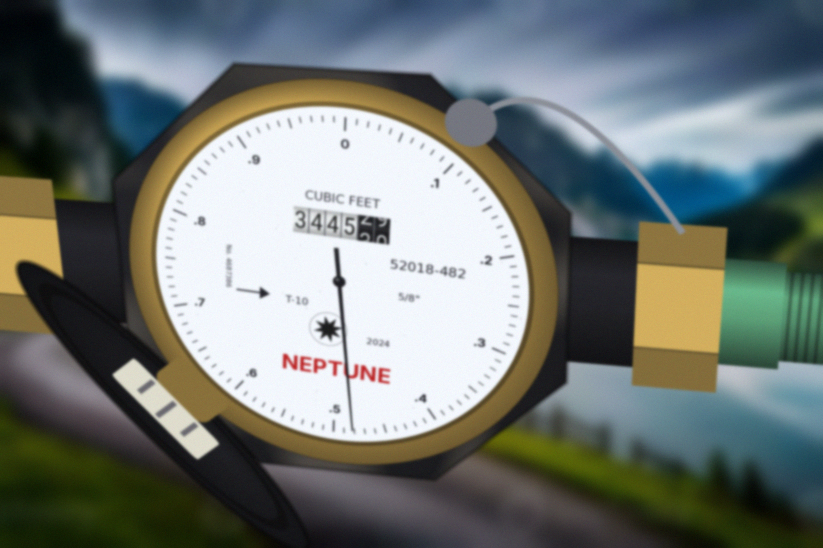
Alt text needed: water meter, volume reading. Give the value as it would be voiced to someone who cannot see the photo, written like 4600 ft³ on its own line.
344529.48 ft³
